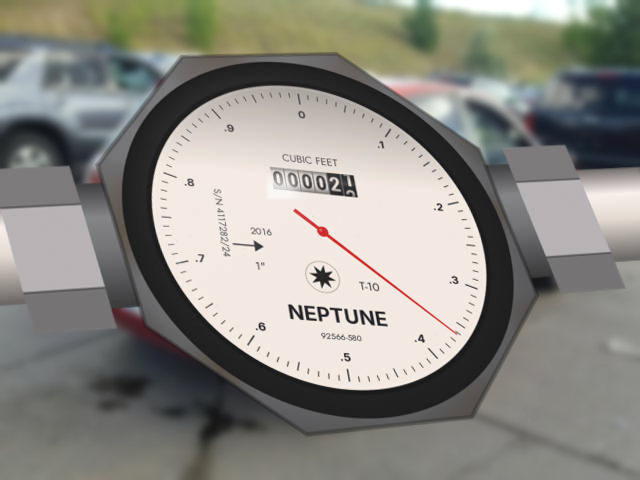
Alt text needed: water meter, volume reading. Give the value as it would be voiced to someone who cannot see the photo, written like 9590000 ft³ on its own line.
21.36 ft³
